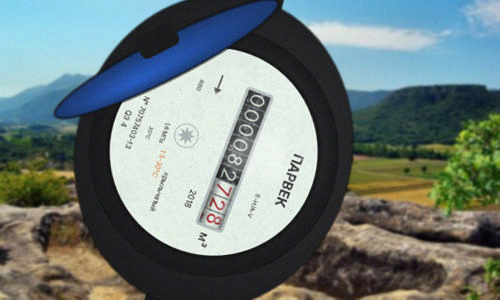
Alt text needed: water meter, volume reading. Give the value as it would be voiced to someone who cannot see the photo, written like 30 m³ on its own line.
82.728 m³
